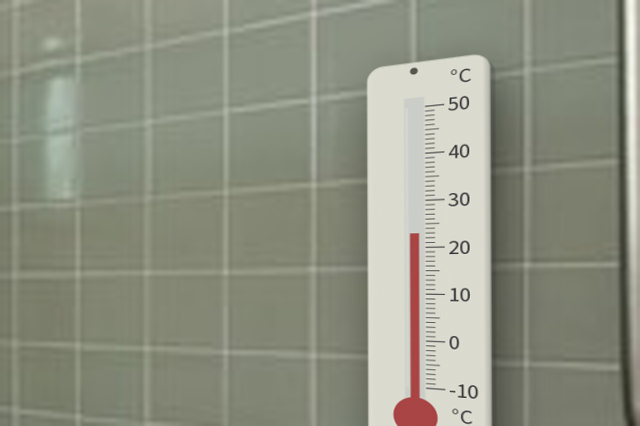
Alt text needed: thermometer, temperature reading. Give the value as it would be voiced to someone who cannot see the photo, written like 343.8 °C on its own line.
23 °C
